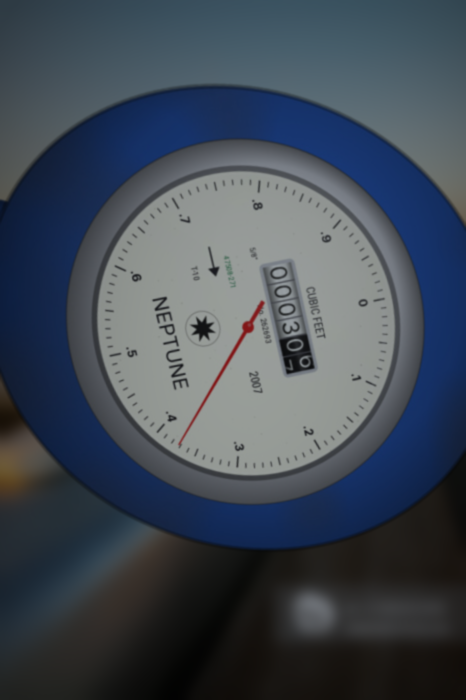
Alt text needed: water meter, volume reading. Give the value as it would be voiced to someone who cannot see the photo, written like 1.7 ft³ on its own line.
306.37 ft³
